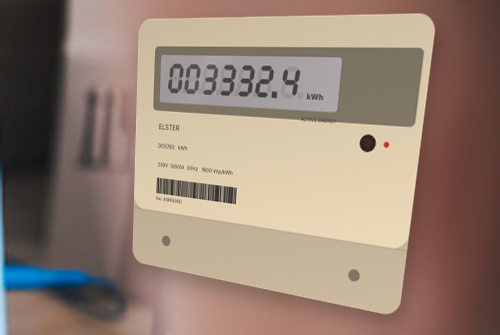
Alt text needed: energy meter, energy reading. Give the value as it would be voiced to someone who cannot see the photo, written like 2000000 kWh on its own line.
3332.4 kWh
